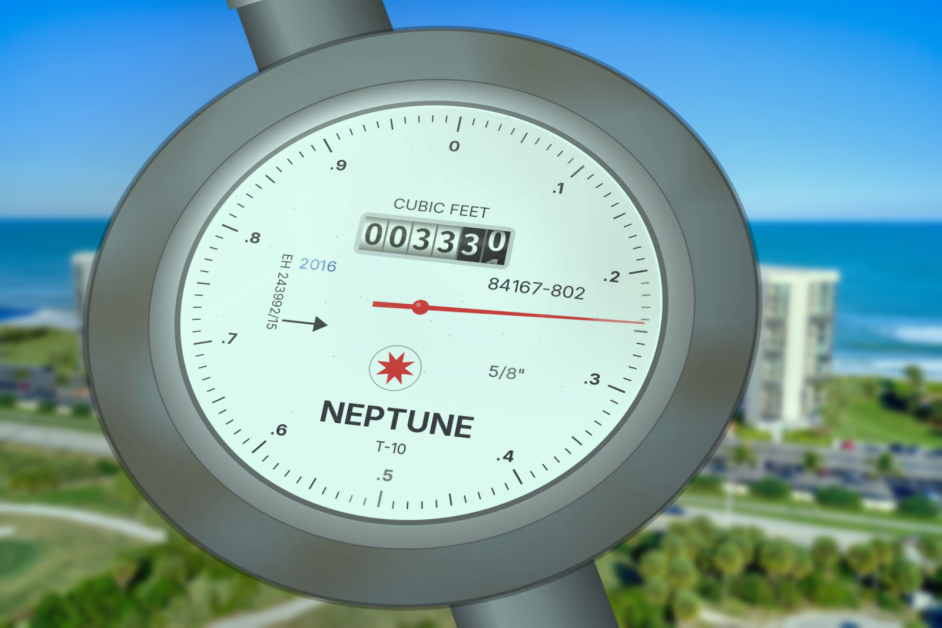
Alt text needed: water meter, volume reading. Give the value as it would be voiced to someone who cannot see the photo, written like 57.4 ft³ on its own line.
3330.24 ft³
